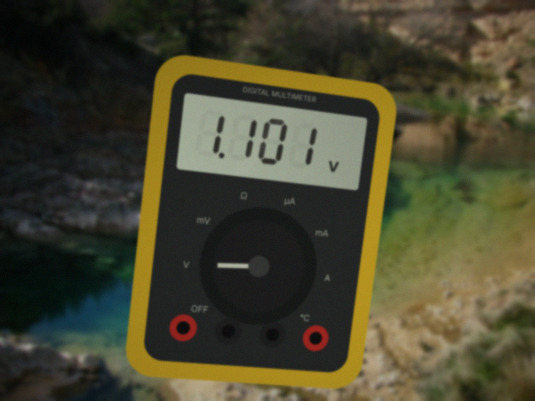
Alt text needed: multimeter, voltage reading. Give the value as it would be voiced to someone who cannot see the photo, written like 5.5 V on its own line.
1.101 V
